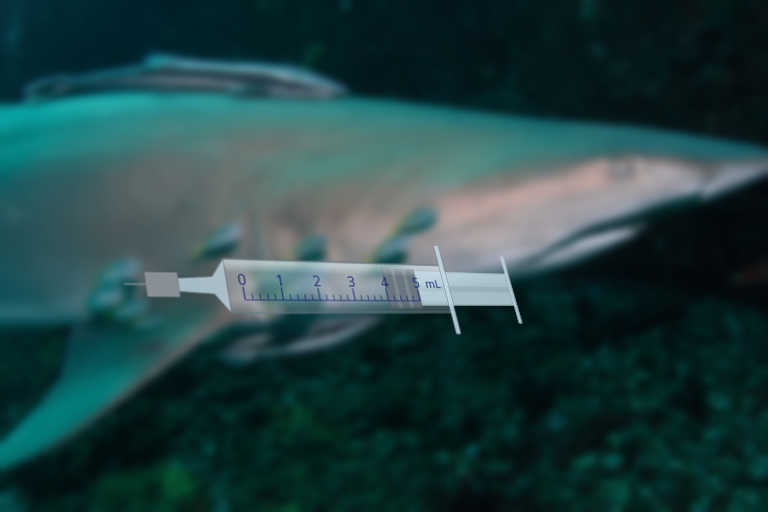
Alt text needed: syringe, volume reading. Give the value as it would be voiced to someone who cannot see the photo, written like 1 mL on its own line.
4 mL
